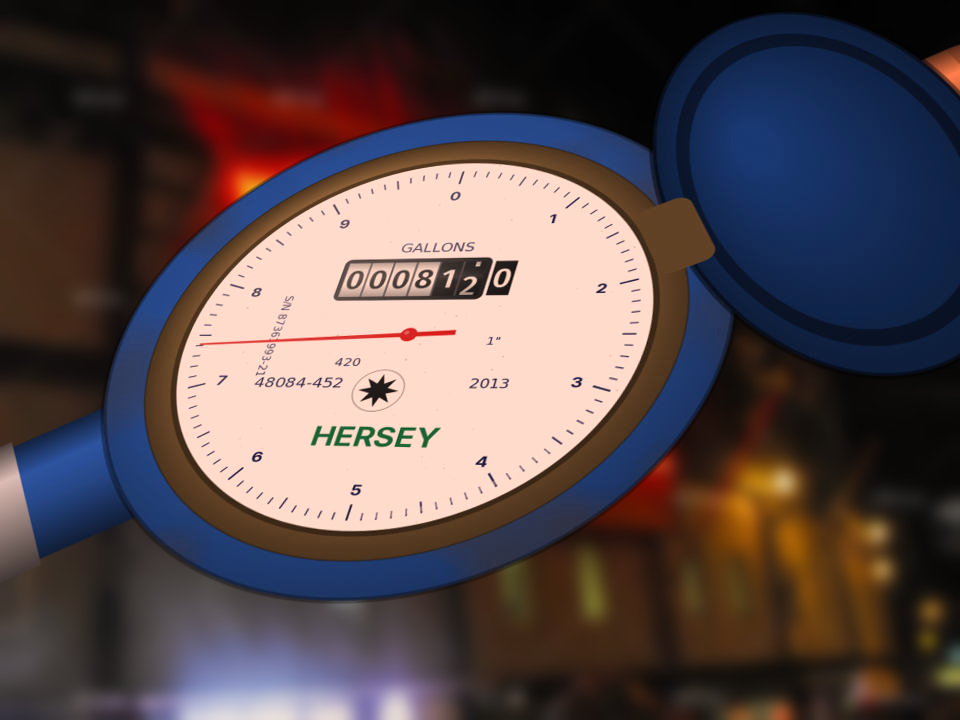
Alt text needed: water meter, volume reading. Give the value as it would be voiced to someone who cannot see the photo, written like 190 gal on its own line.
8117.4 gal
